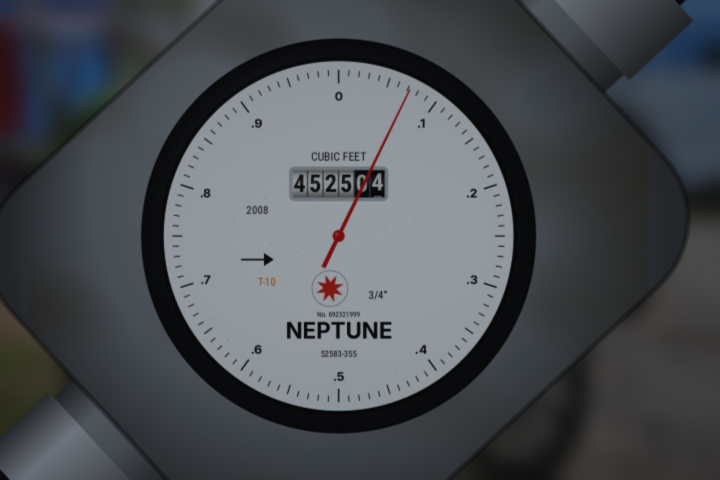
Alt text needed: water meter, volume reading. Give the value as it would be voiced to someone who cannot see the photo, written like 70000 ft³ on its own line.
452504.07 ft³
